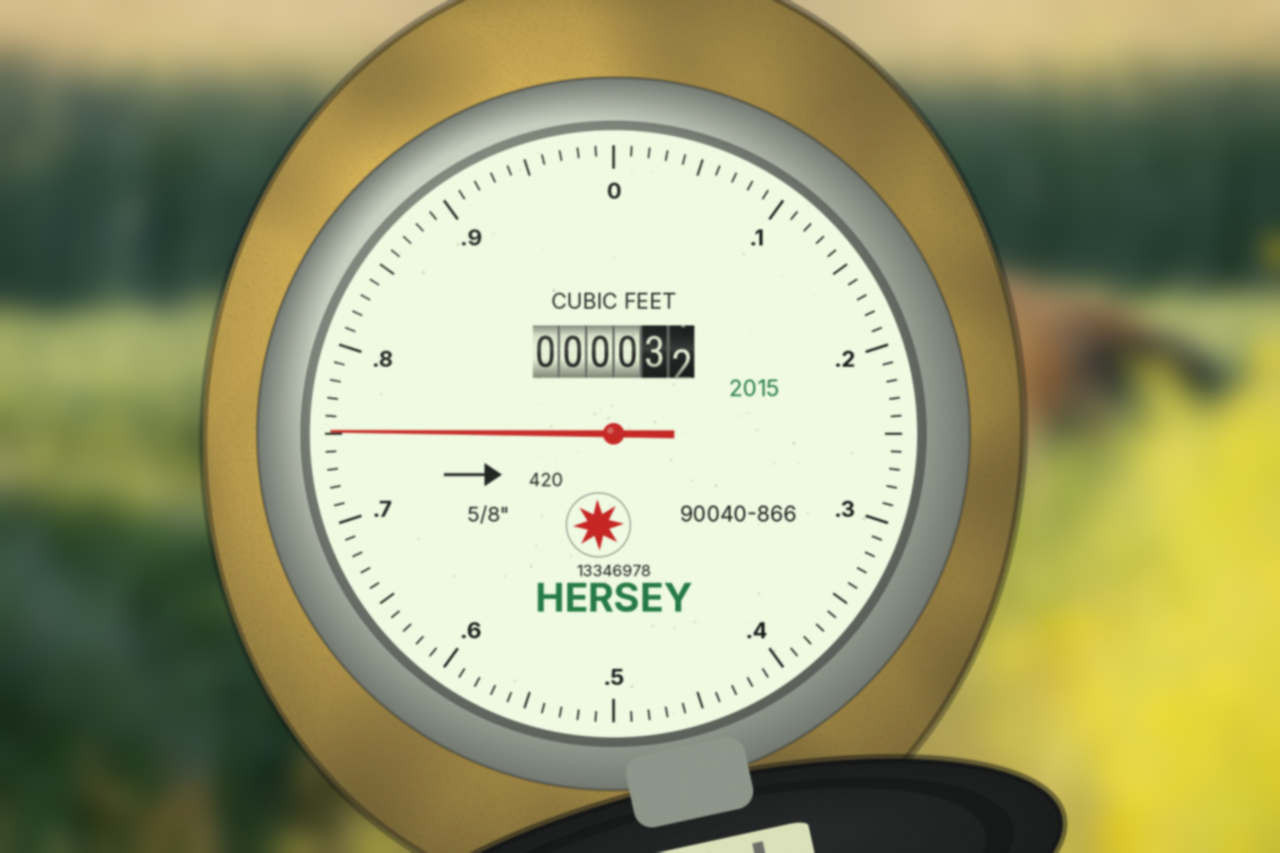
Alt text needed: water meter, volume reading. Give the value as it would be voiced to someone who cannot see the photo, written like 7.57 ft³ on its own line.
31.75 ft³
